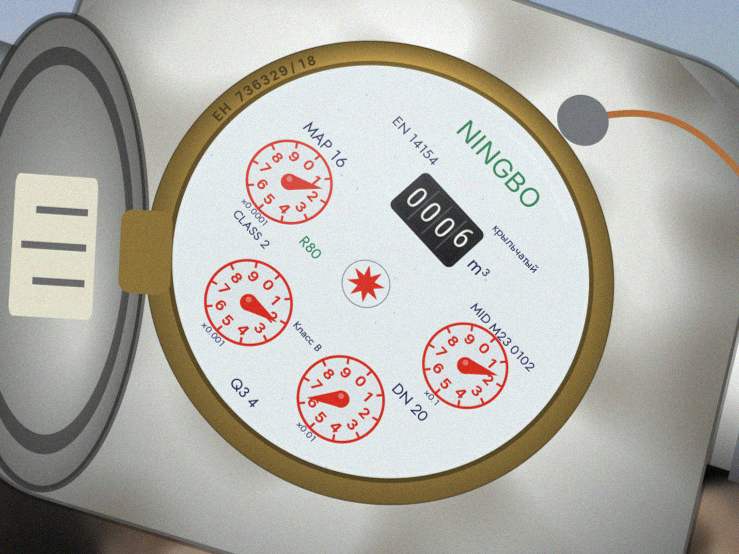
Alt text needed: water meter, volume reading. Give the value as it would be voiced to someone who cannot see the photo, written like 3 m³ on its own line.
6.1621 m³
